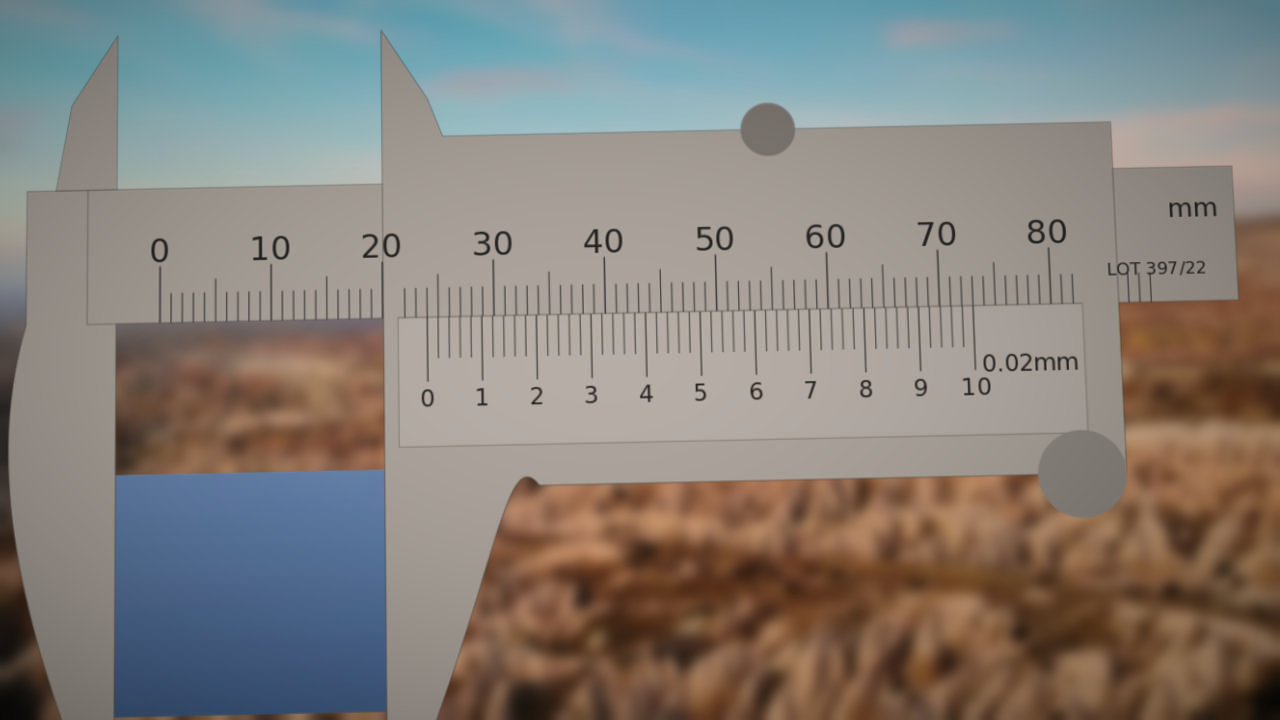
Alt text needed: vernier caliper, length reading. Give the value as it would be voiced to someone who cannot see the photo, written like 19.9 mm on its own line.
24.0 mm
